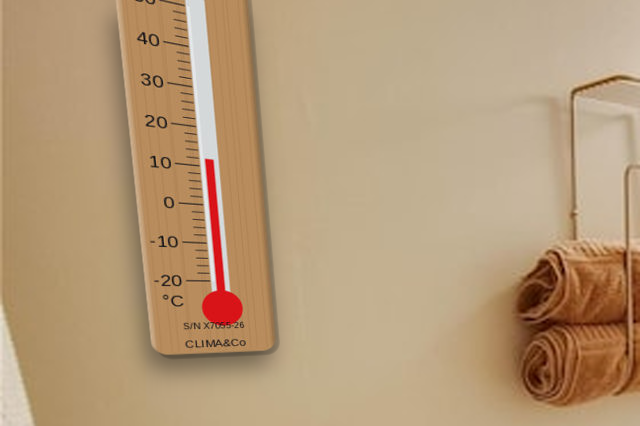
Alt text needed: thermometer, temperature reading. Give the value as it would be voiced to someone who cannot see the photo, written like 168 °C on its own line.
12 °C
